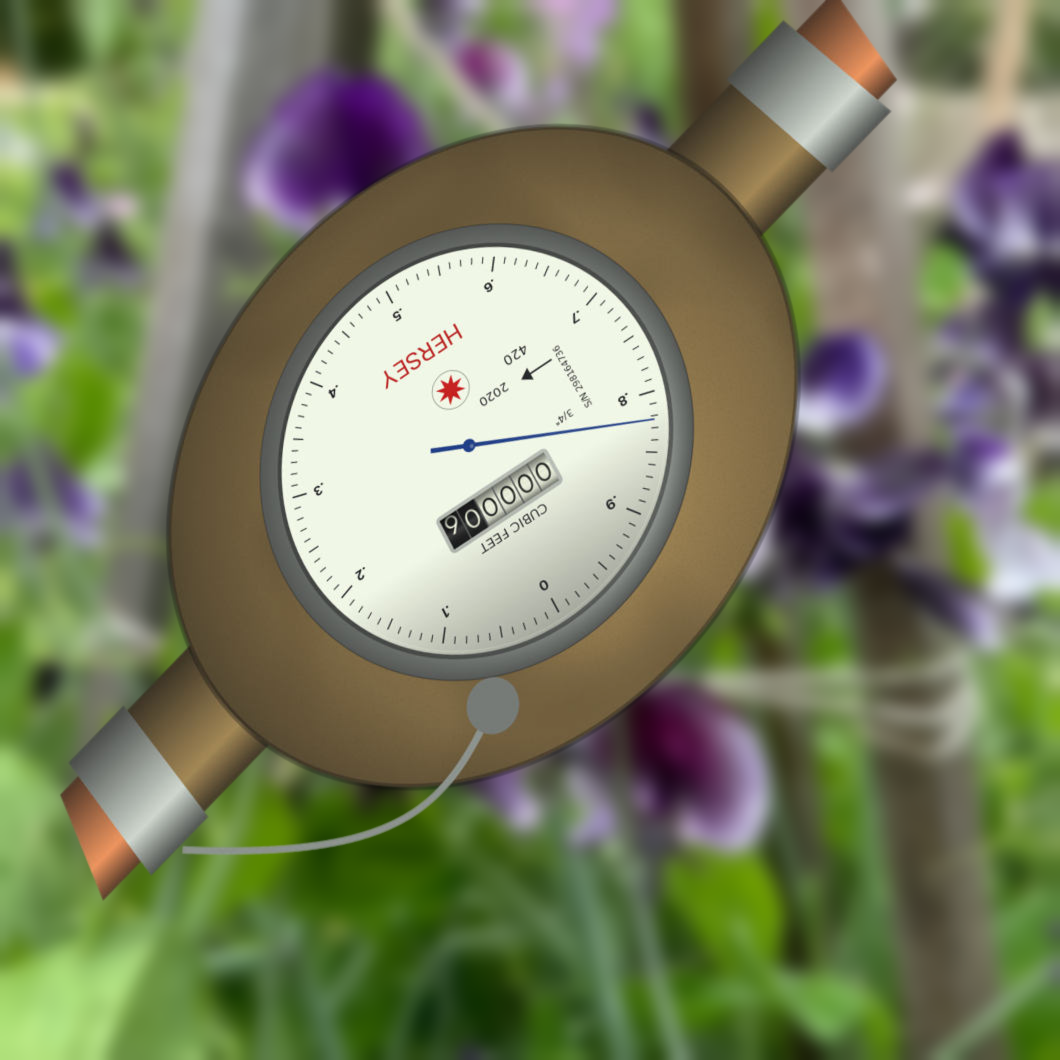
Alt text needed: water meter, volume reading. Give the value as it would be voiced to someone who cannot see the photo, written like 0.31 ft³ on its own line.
5.82 ft³
